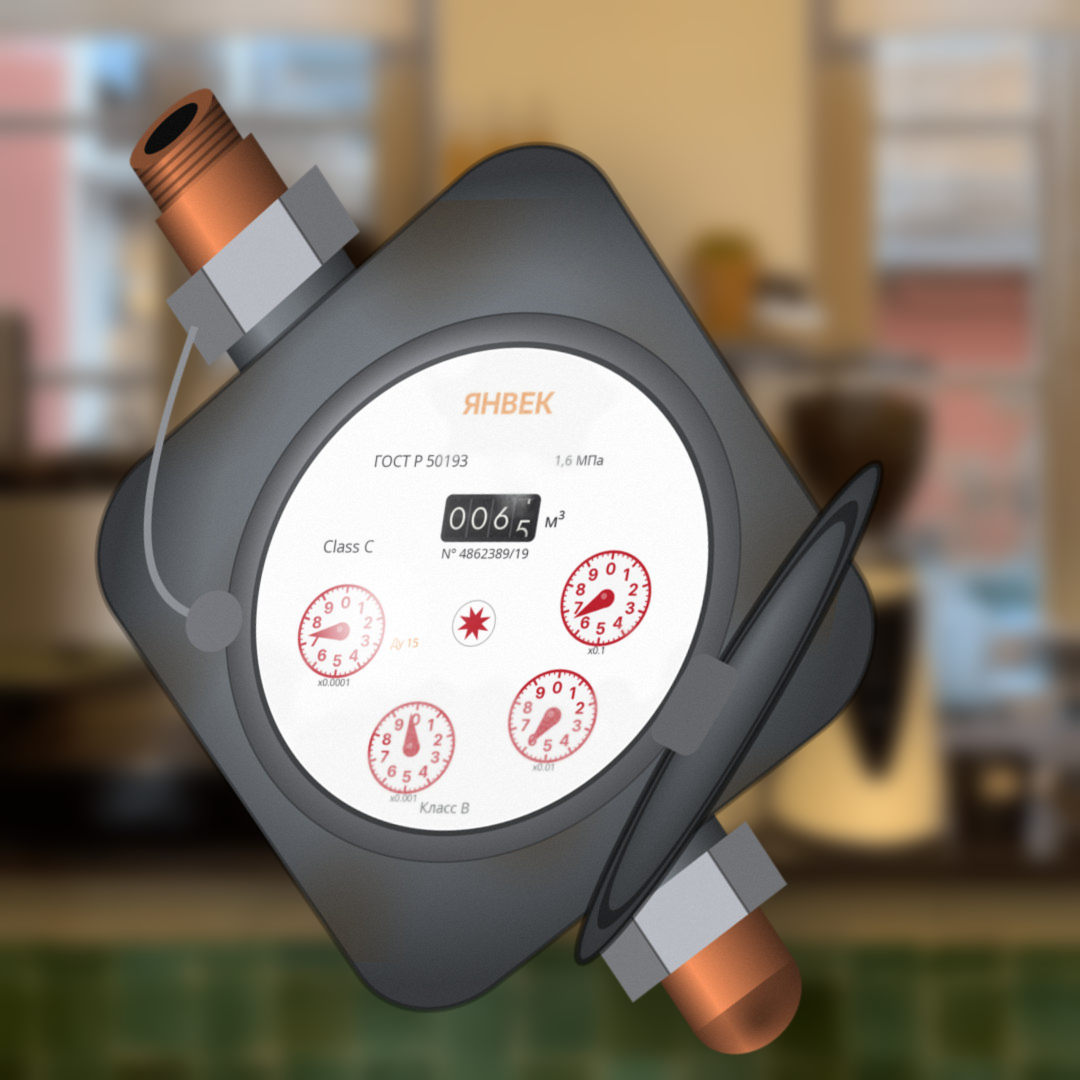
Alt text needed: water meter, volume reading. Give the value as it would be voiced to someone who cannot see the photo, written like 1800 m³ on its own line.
64.6597 m³
